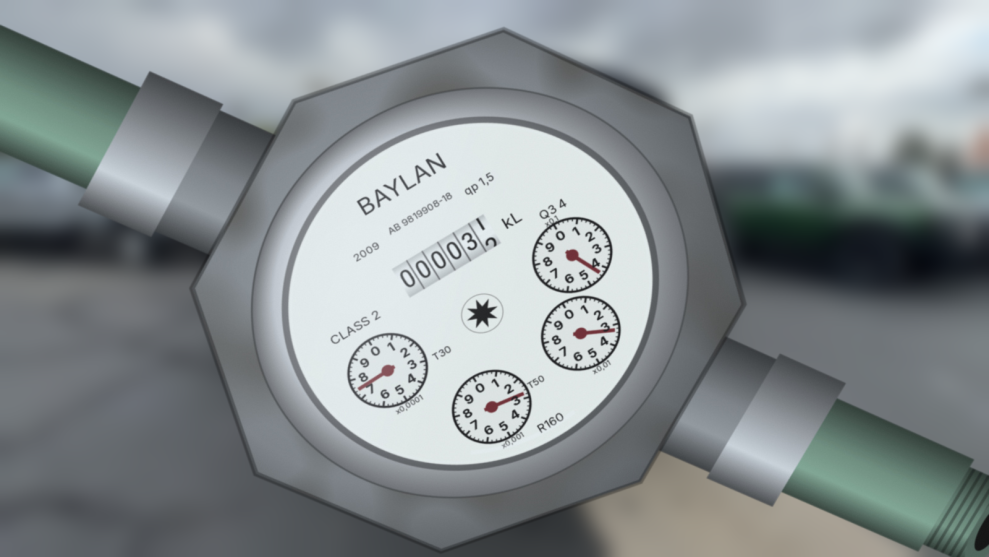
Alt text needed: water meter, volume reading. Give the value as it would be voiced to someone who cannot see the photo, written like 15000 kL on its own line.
31.4327 kL
